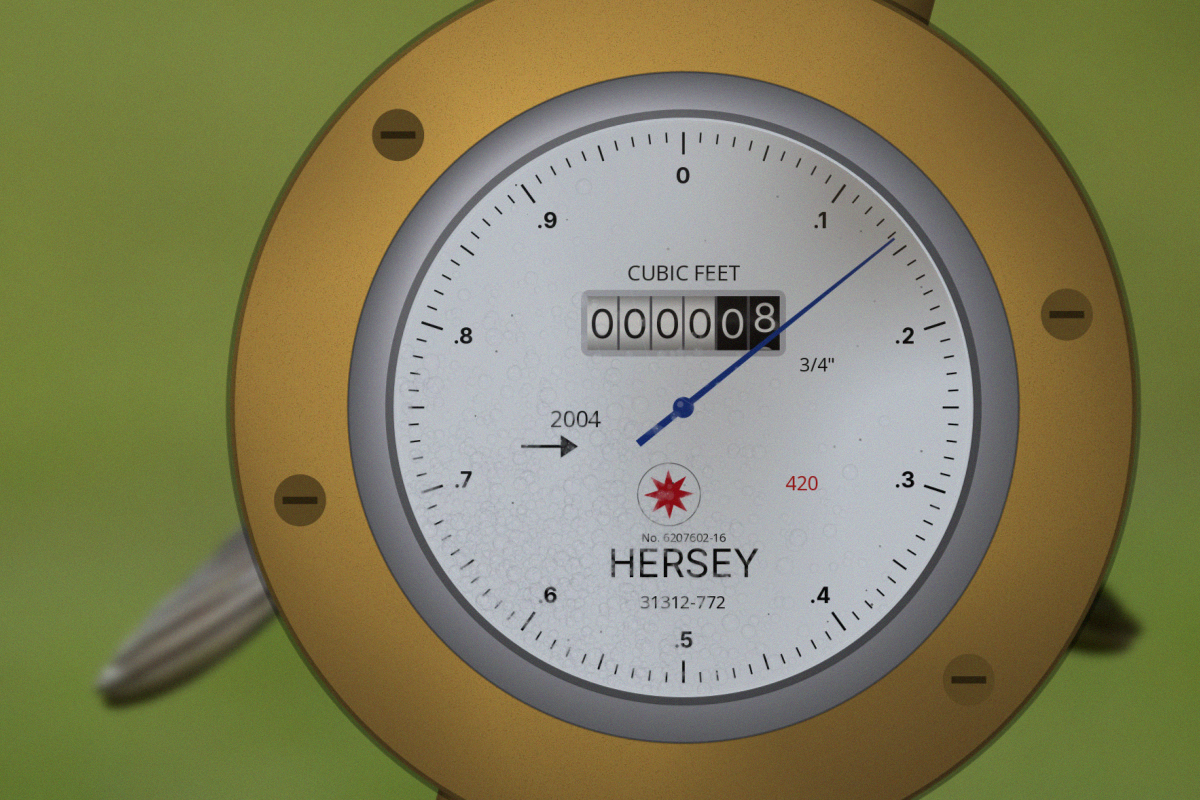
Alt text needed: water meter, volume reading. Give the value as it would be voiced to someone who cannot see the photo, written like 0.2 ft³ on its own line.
8.14 ft³
